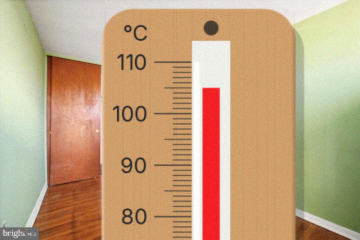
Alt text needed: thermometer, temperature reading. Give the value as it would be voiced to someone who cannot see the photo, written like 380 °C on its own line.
105 °C
